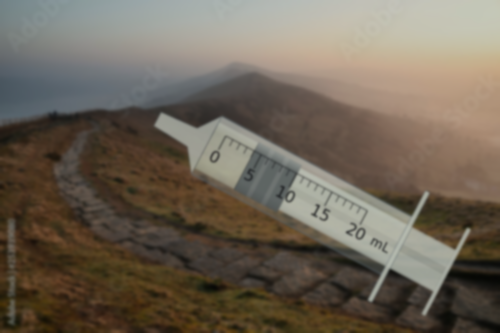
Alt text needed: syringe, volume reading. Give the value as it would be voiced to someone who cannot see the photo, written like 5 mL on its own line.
4 mL
